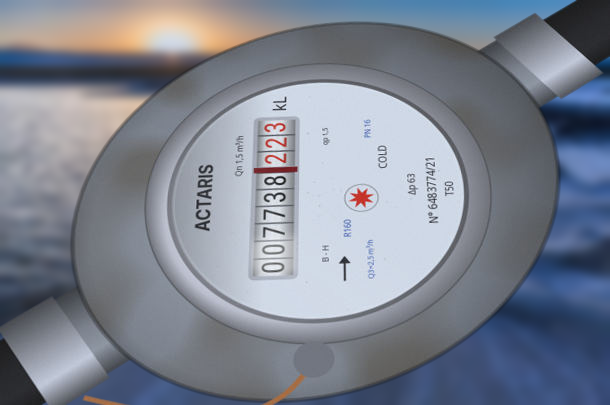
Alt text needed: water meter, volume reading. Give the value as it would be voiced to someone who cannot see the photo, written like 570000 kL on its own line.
7738.223 kL
